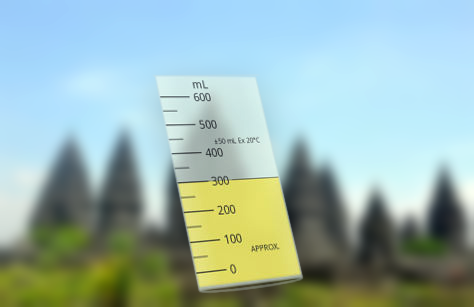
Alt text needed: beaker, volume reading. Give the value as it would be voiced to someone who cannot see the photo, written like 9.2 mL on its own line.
300 mL
